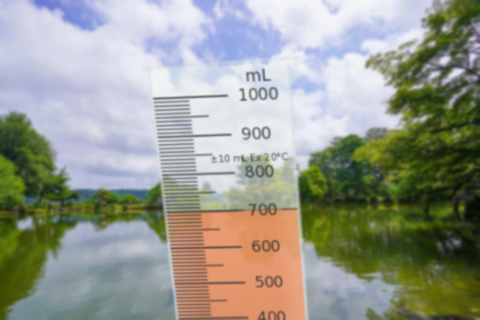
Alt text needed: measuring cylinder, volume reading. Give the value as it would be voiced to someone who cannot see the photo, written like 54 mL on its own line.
700 mL
